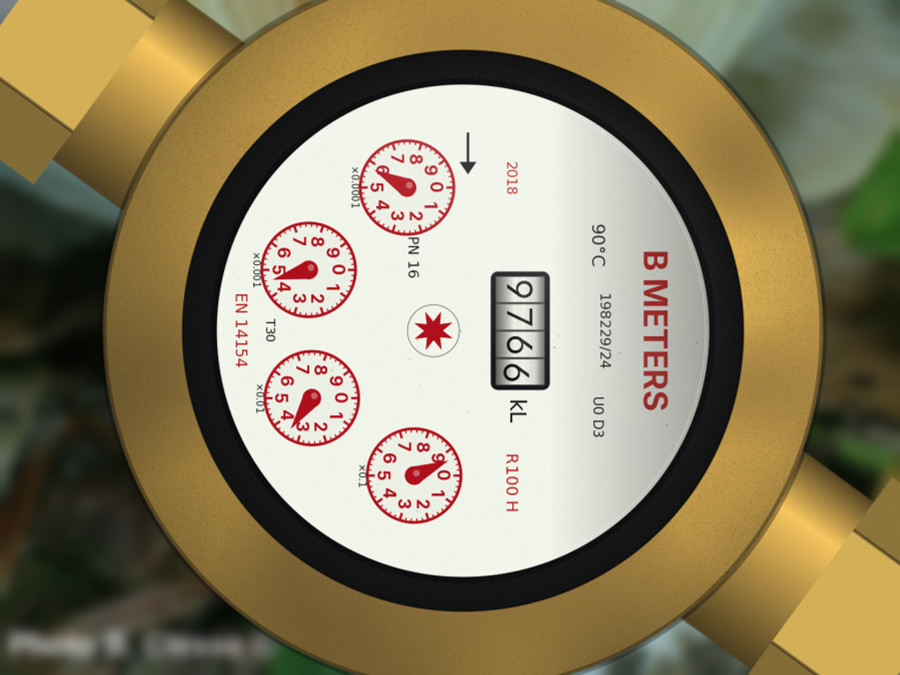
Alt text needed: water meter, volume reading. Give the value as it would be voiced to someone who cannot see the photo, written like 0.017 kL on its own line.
9765.9345 kL
